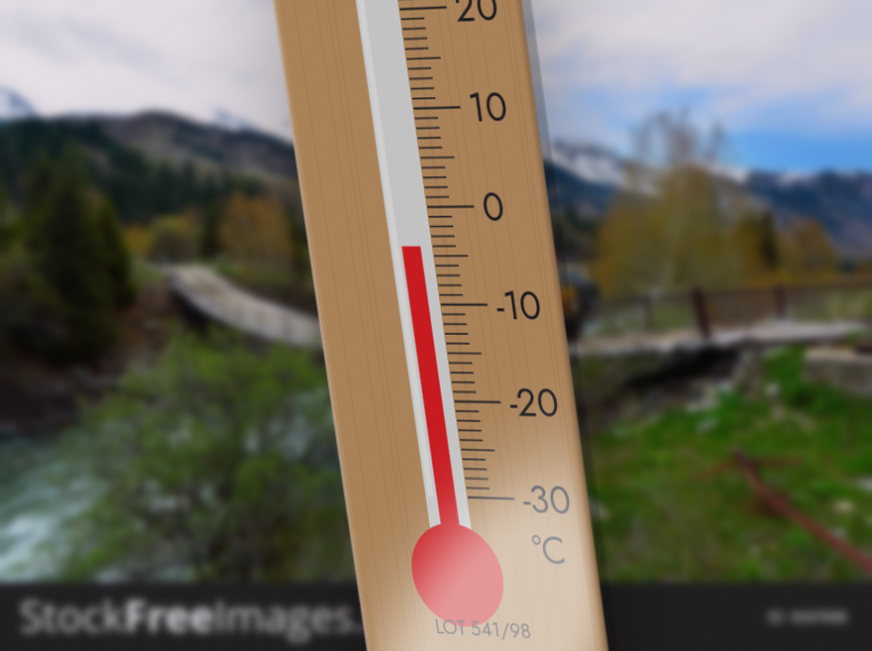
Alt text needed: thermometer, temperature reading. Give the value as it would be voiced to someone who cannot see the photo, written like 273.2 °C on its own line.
-4 °C
